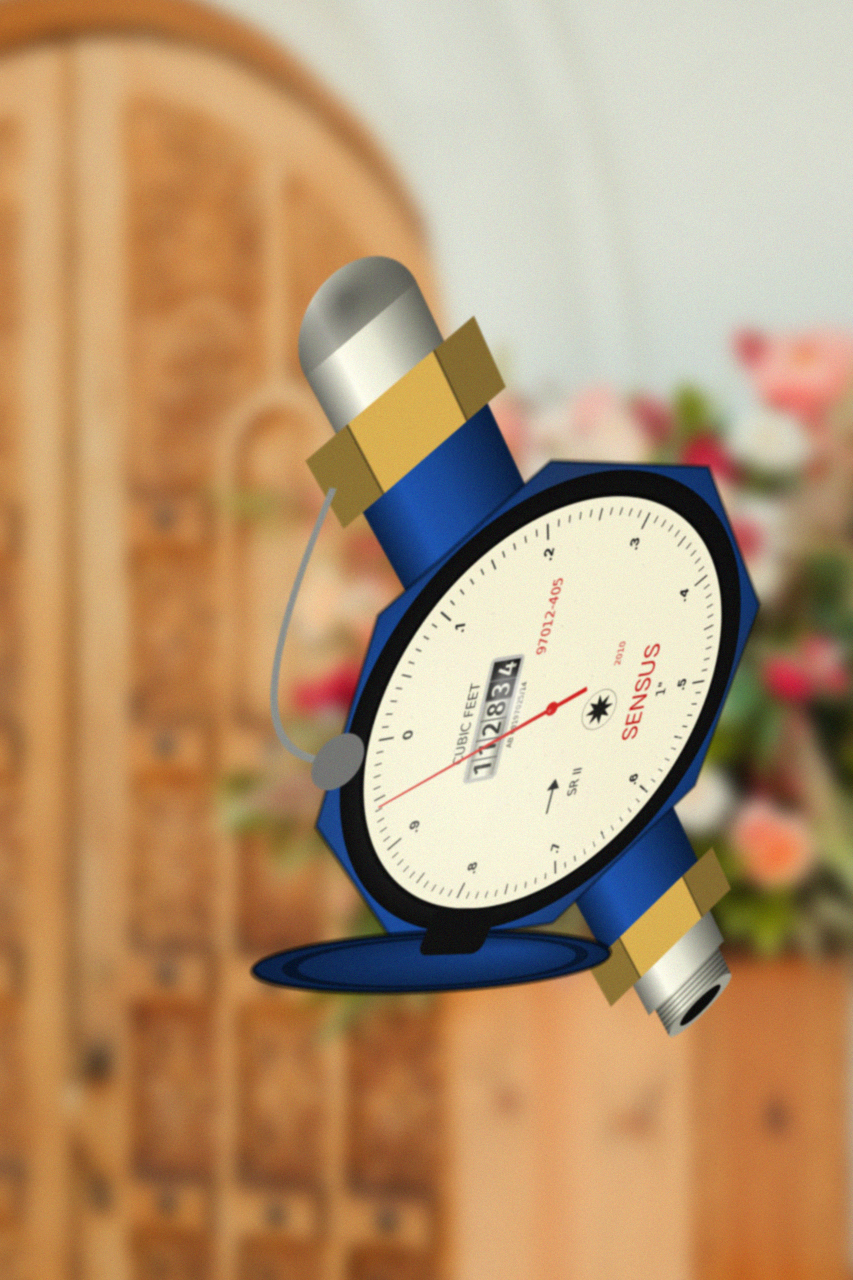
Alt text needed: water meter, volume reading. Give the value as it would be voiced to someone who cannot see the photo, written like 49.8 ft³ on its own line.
112833.94 ft³
